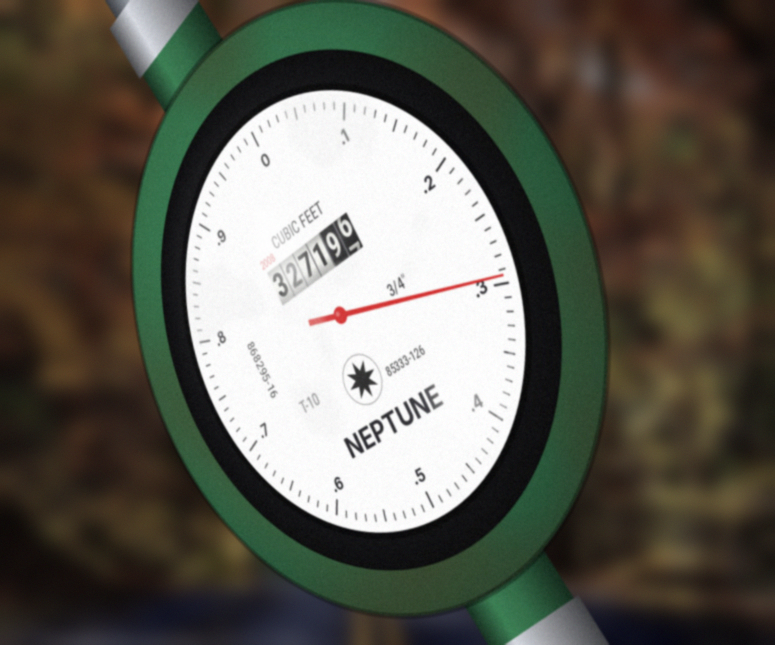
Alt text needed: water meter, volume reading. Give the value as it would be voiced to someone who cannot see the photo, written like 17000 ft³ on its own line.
327196.29 ft³
